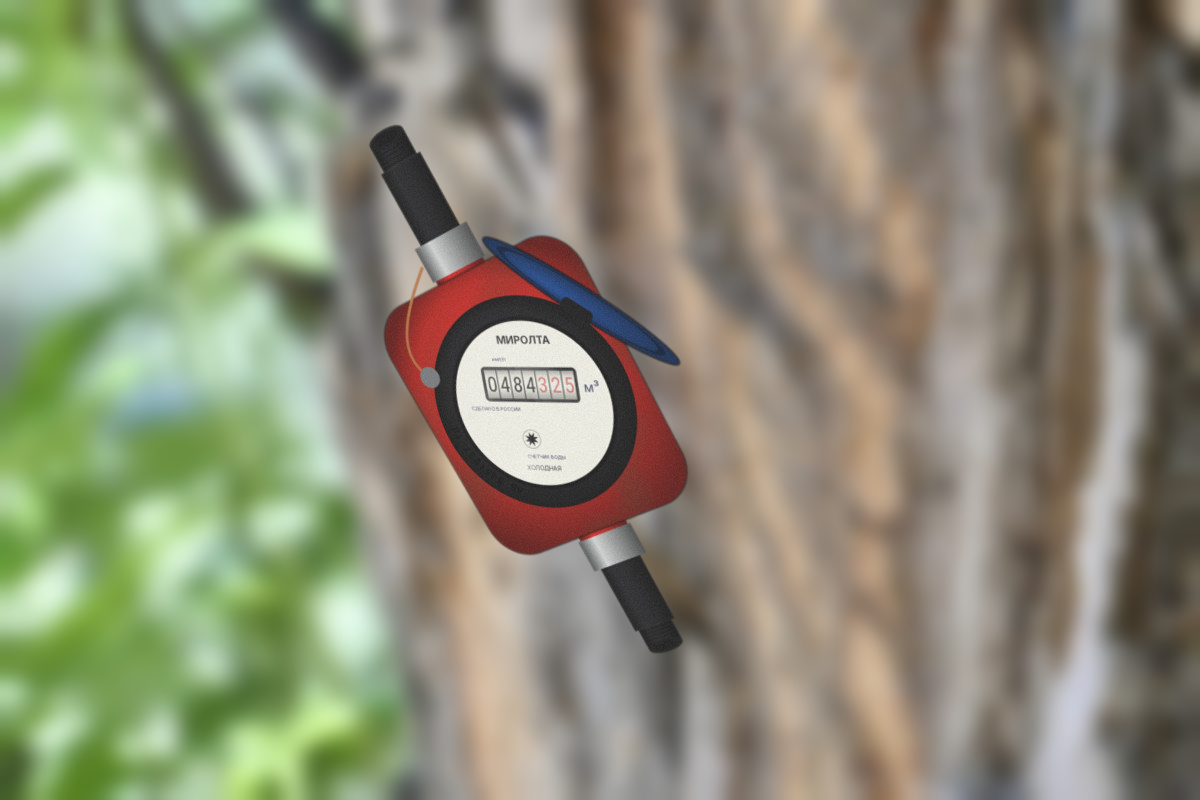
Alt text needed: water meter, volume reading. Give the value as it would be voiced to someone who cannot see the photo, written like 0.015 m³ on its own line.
484.325 m³
